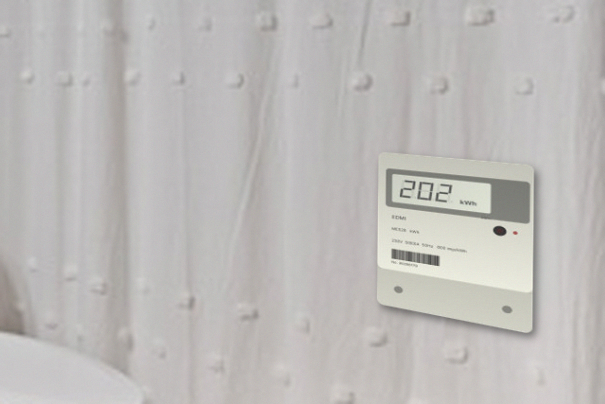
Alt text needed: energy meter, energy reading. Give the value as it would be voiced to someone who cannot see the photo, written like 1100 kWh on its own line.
202 kWh
